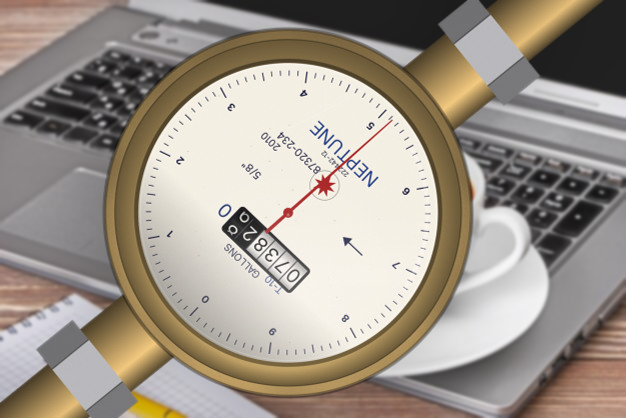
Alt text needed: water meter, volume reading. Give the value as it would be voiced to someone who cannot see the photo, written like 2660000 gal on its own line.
738285.1 gal
